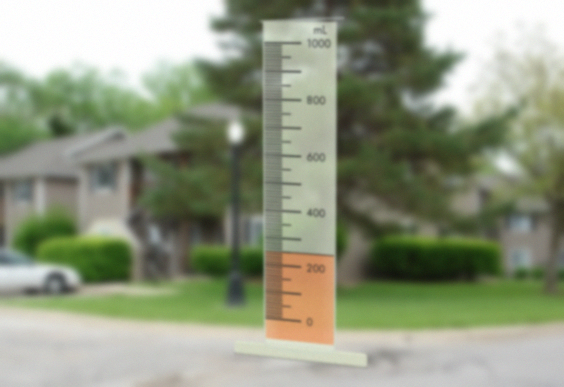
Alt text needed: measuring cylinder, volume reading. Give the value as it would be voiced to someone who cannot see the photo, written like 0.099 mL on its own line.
250 mL
